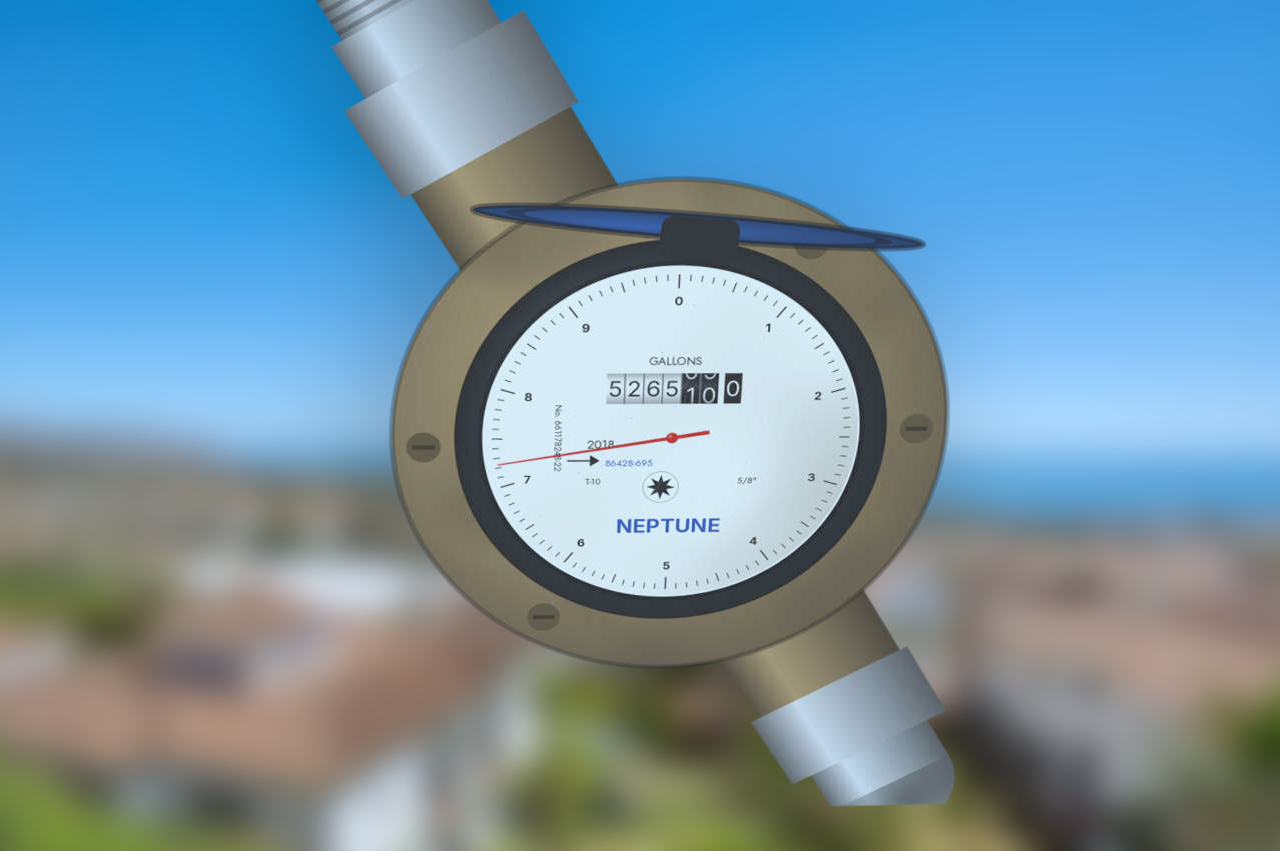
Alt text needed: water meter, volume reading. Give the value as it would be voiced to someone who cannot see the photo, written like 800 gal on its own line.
5265097.2 gal
